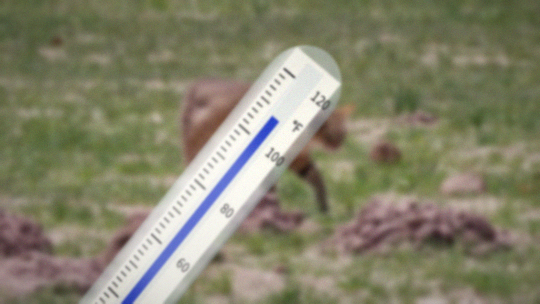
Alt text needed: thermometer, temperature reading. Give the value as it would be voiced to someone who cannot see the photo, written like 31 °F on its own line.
108 °F
